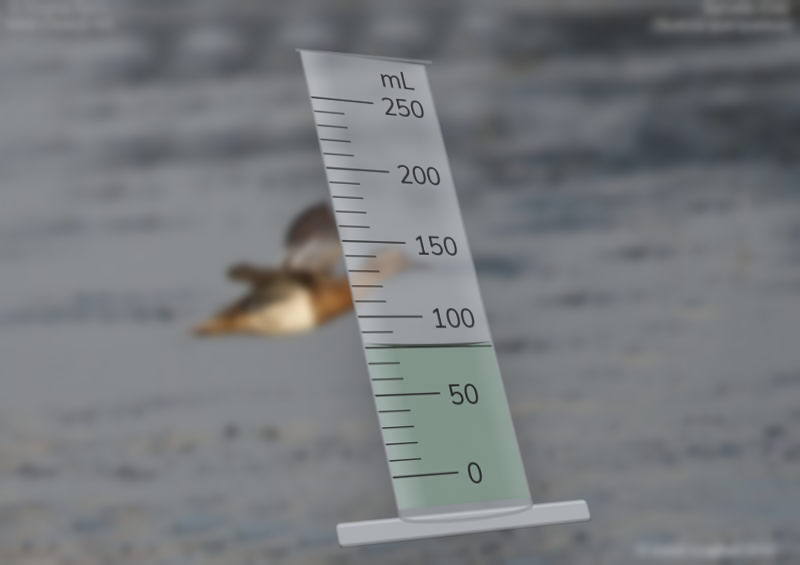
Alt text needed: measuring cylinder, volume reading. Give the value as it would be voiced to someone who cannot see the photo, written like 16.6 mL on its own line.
80 mL
